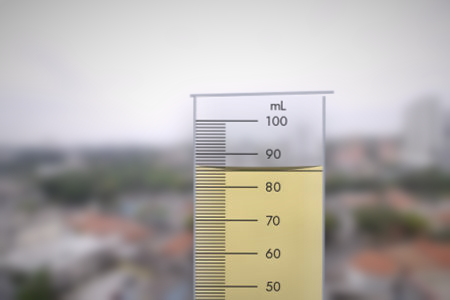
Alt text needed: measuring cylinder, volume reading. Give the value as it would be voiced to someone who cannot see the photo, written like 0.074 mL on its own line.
85 mL
